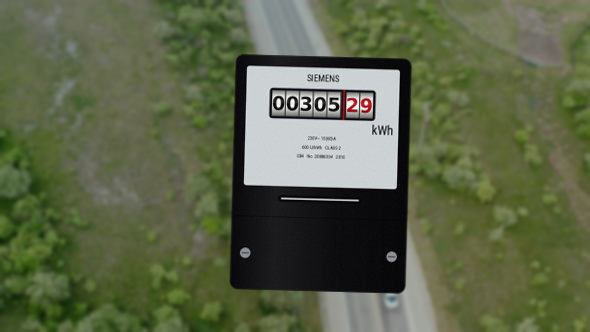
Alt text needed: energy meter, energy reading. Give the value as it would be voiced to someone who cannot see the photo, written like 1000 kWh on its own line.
305.29 kWh
